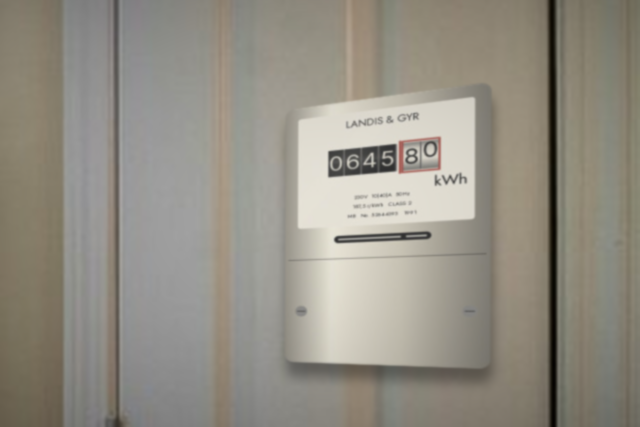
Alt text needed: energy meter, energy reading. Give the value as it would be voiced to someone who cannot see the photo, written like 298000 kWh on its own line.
645.80 kWh
